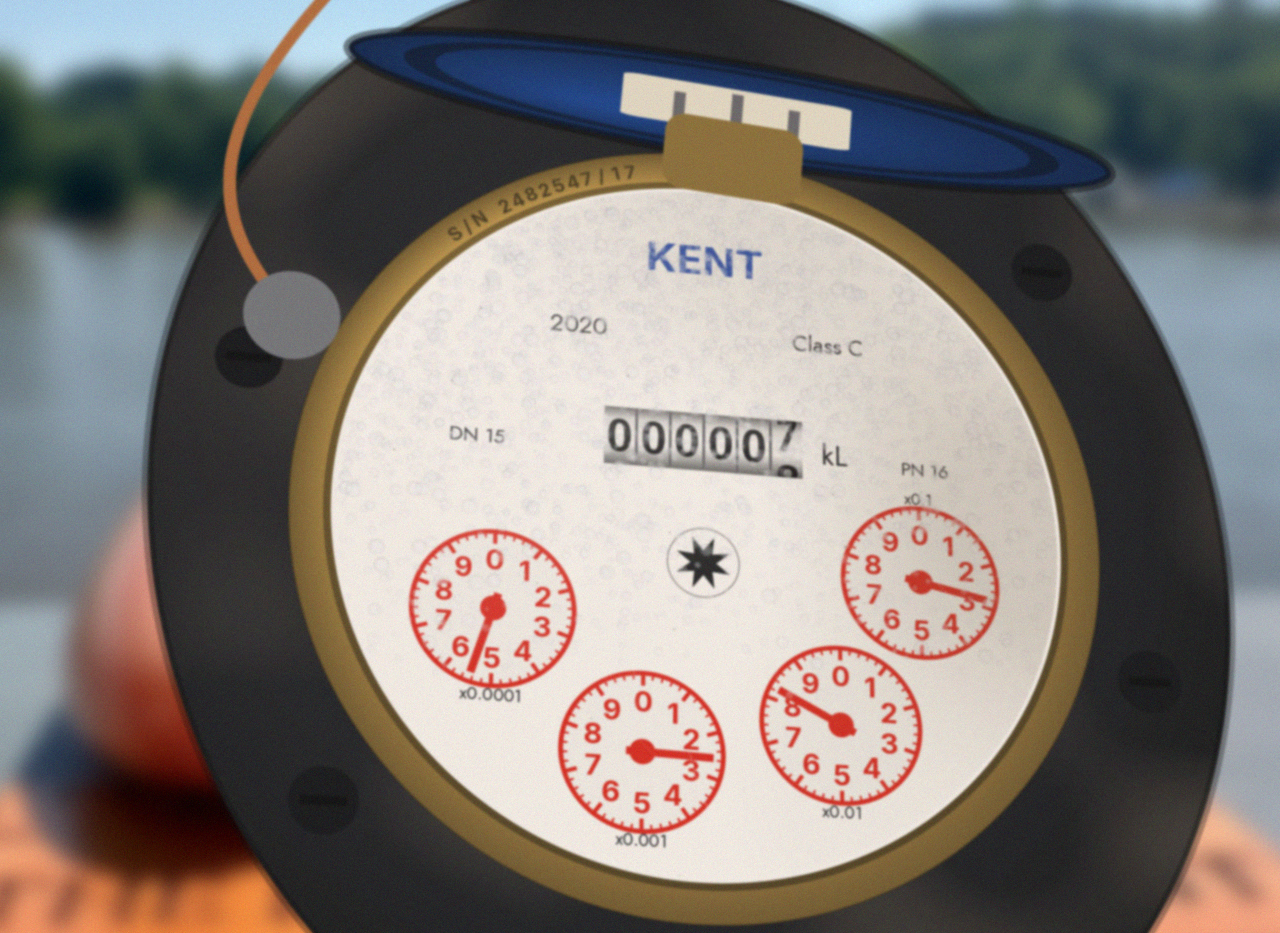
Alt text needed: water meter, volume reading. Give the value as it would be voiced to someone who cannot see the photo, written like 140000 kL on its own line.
7.2825 kL
